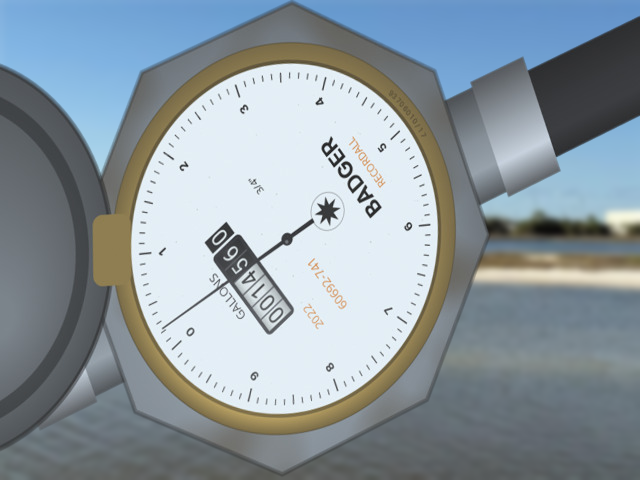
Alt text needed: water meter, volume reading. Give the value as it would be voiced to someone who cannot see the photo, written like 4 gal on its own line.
14560.2 gal
